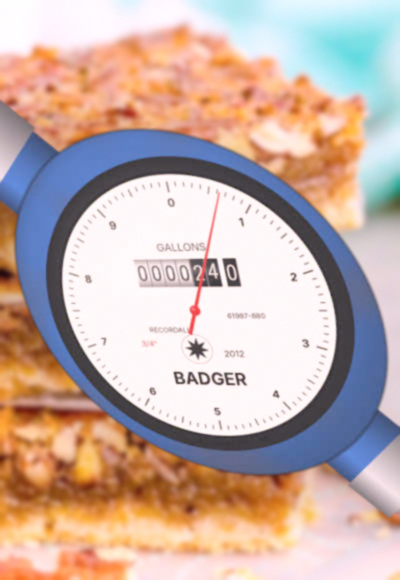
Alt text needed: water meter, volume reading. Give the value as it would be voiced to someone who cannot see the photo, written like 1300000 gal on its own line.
240.6 gal
